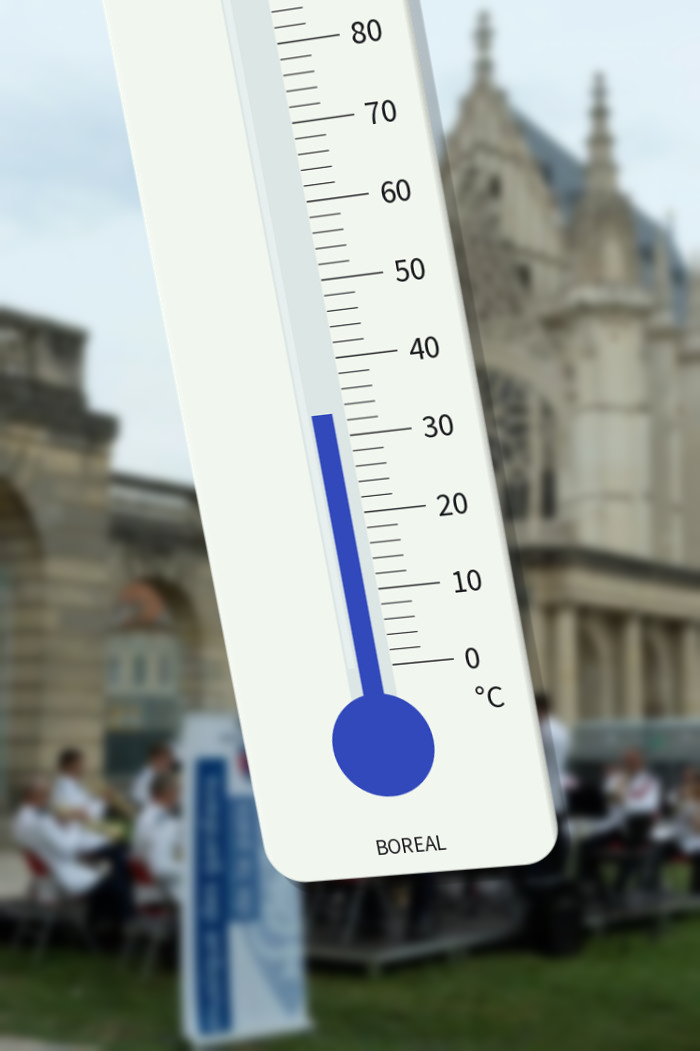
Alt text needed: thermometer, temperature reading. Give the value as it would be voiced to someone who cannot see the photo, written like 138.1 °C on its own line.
33 °C
